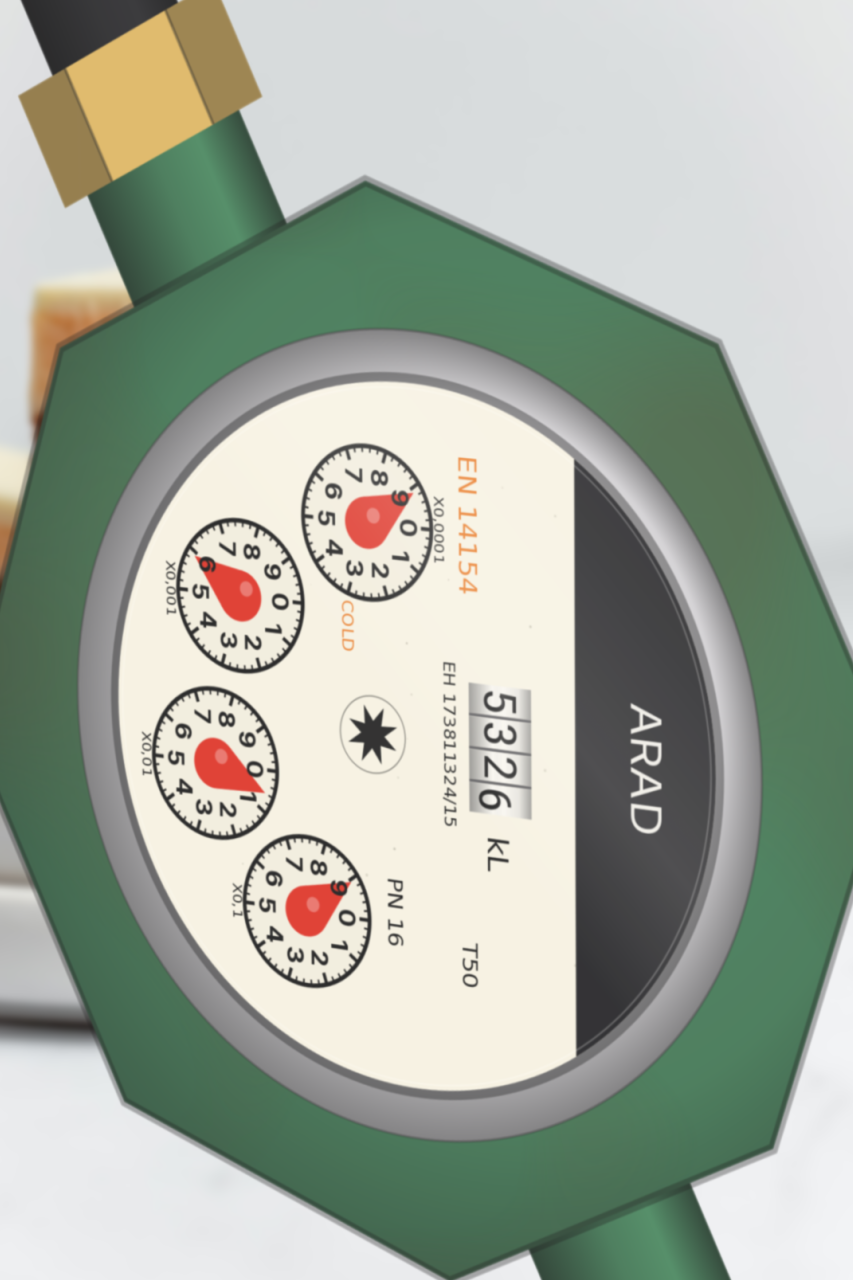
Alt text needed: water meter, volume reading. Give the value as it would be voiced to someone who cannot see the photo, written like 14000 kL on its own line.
5325.9059 kL
